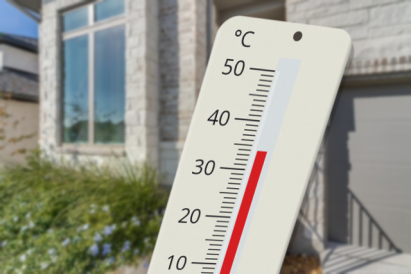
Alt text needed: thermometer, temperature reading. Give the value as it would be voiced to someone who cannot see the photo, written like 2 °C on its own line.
34 °C
